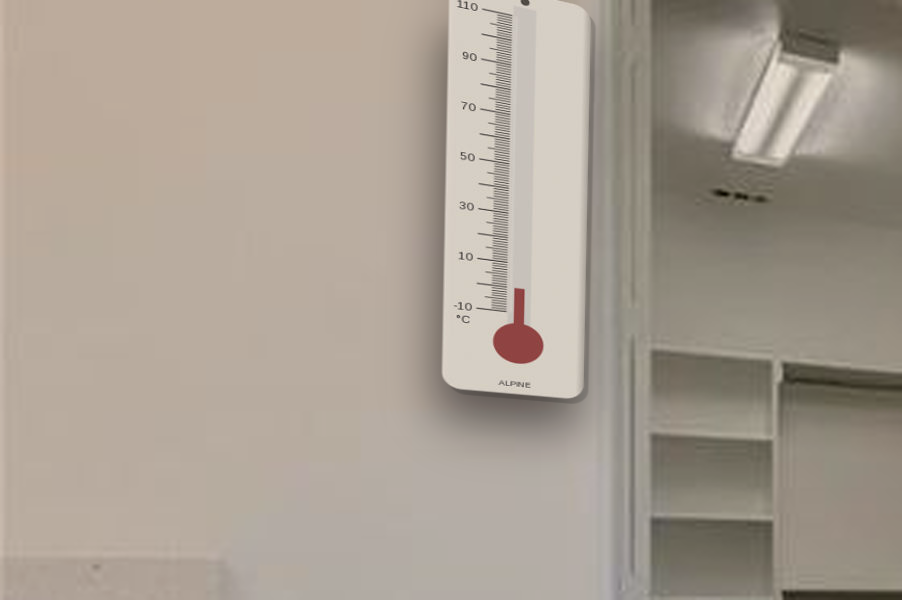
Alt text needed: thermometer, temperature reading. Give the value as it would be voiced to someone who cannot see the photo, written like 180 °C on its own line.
0 °C
